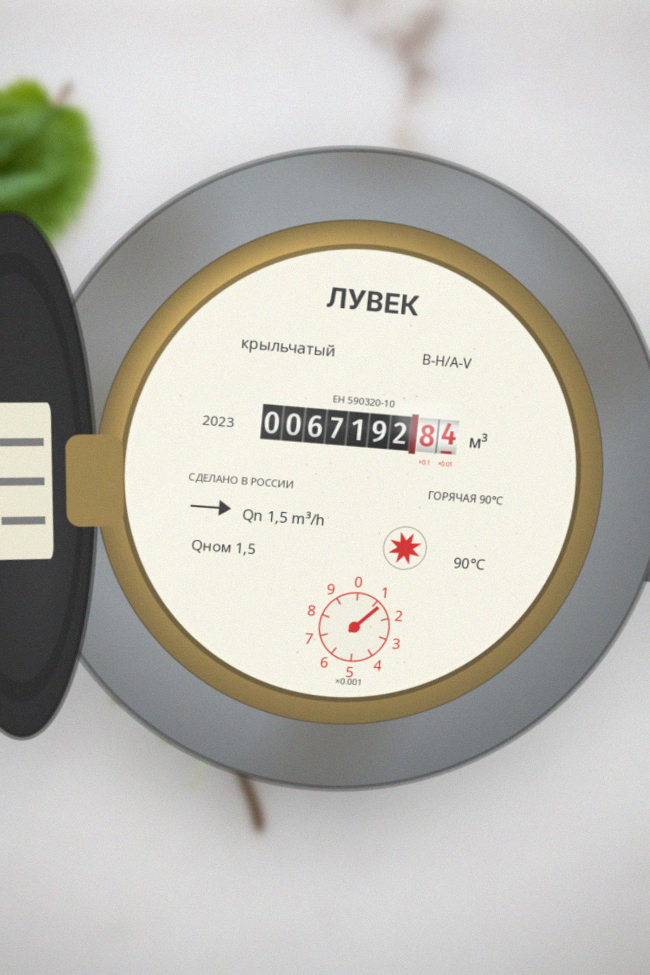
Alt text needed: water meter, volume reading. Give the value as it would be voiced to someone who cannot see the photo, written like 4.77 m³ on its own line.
67192.841 m³
